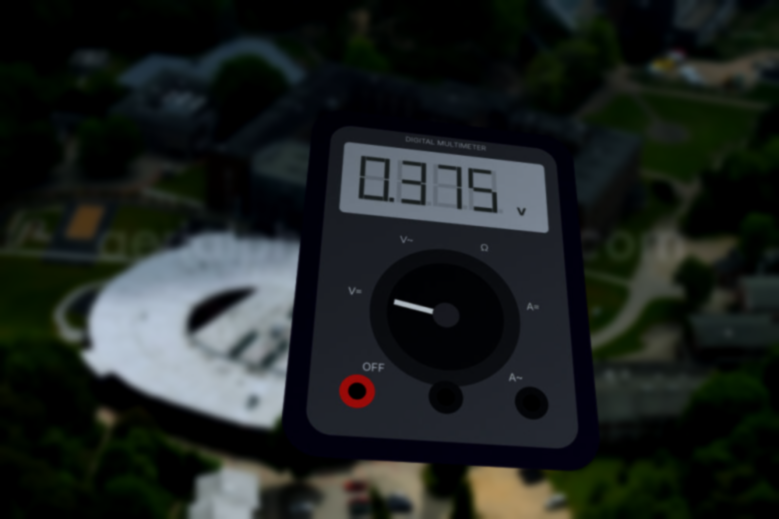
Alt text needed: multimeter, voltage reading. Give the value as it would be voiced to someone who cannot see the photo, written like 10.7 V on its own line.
0.375 V
